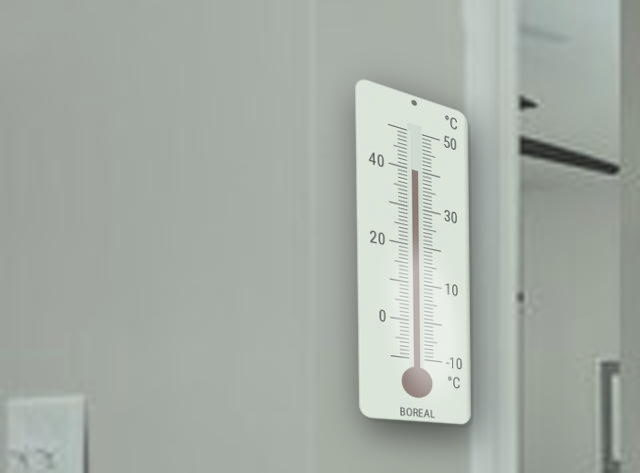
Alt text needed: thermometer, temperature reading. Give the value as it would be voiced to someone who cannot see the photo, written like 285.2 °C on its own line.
40 °C
